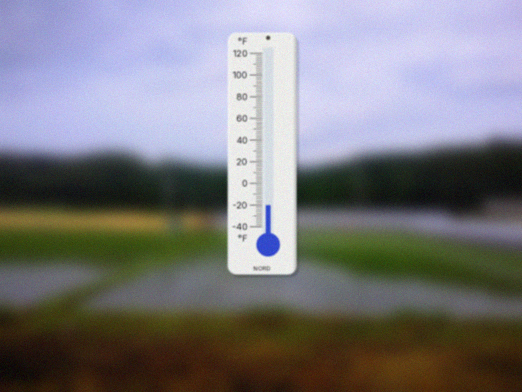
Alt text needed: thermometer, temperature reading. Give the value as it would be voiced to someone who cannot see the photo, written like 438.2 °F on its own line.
-20 °F
